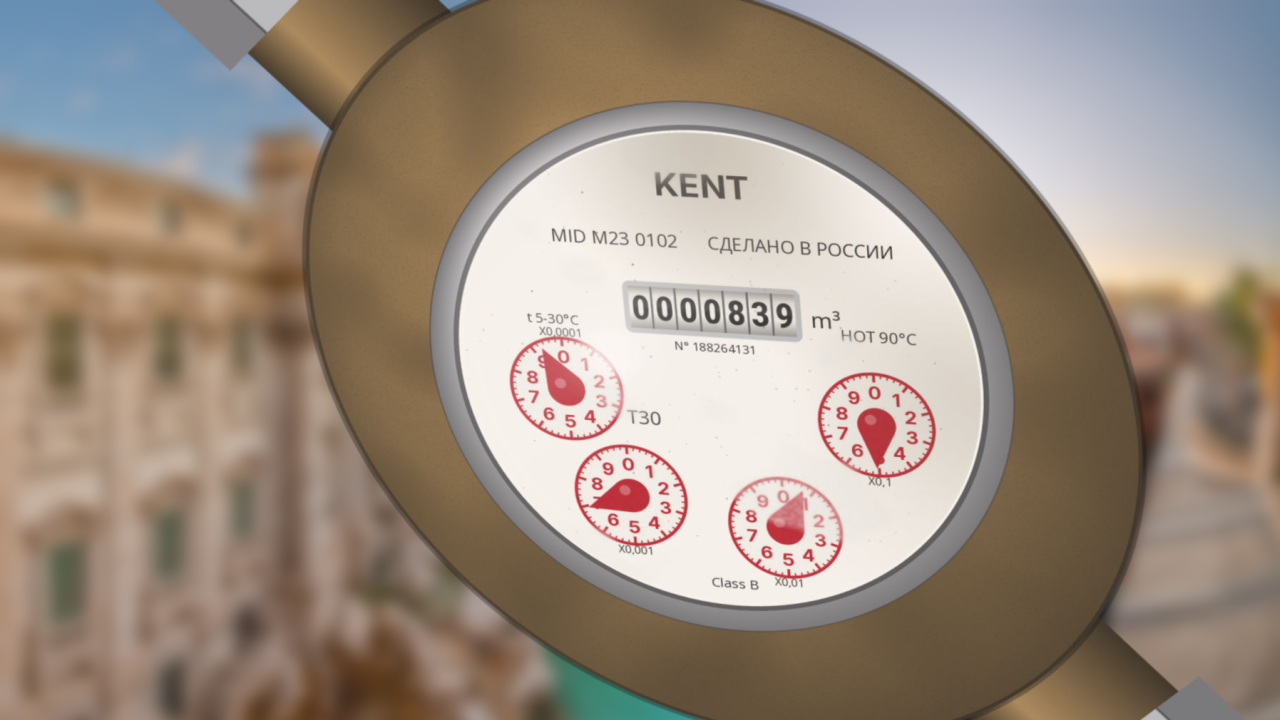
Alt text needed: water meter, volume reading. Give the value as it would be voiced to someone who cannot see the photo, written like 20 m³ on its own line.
839.5069 m³
